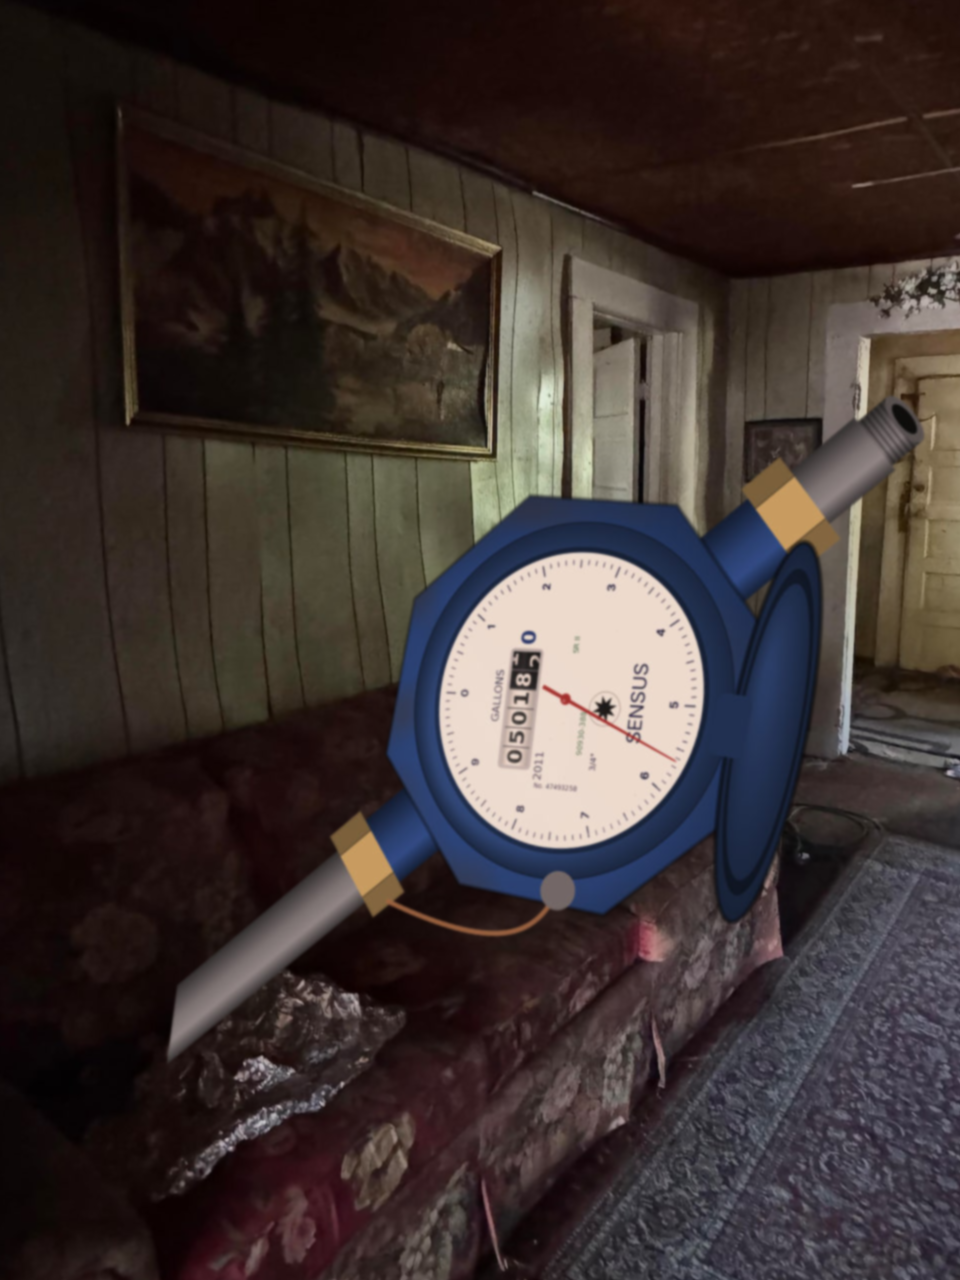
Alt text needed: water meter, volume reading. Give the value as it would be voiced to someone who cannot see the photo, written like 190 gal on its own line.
501815.6 gal
